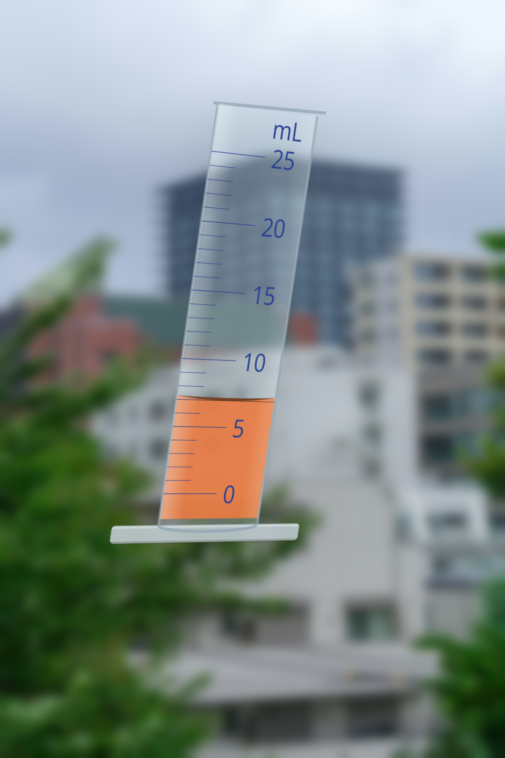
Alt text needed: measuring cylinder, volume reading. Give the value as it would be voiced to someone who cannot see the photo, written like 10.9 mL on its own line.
7 mL
